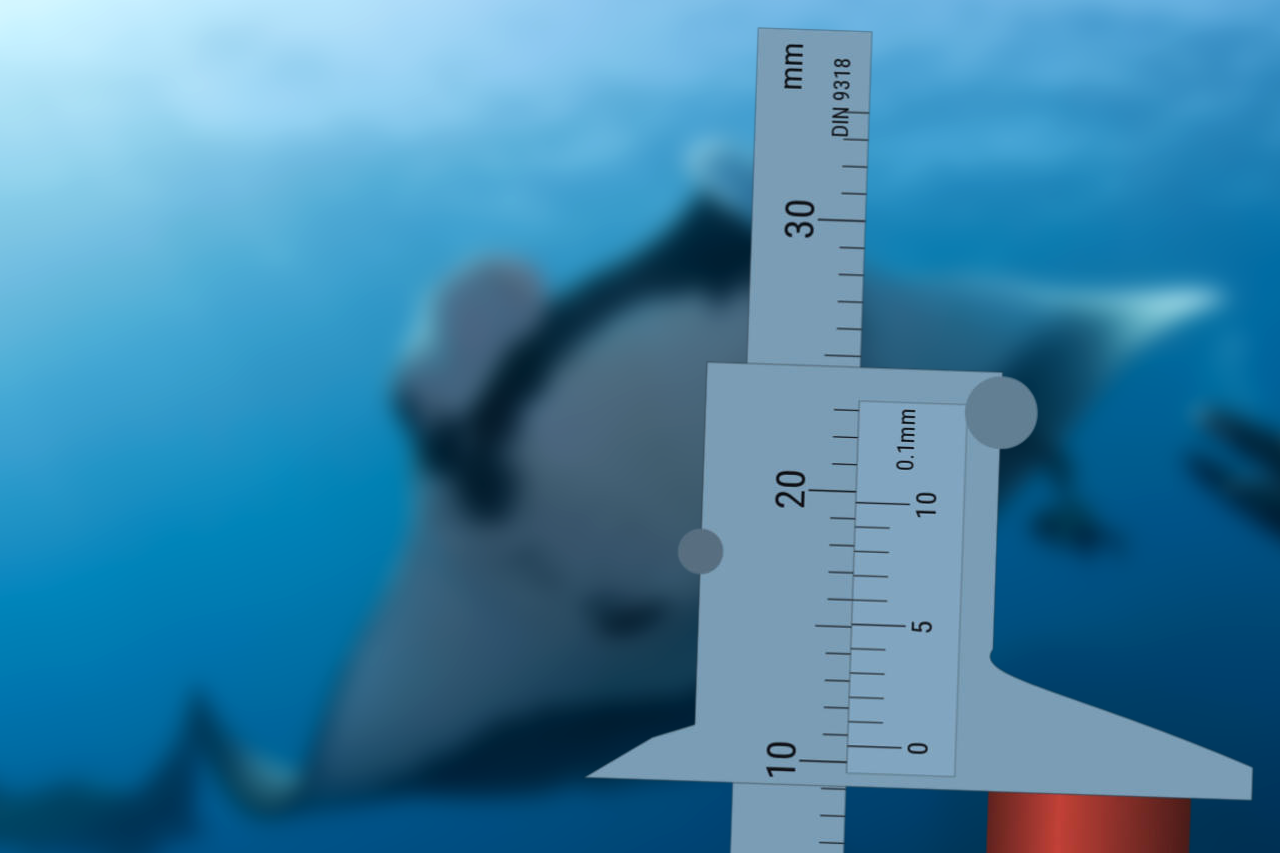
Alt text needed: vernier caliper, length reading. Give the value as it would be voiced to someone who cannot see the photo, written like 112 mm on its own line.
10.6 mm
